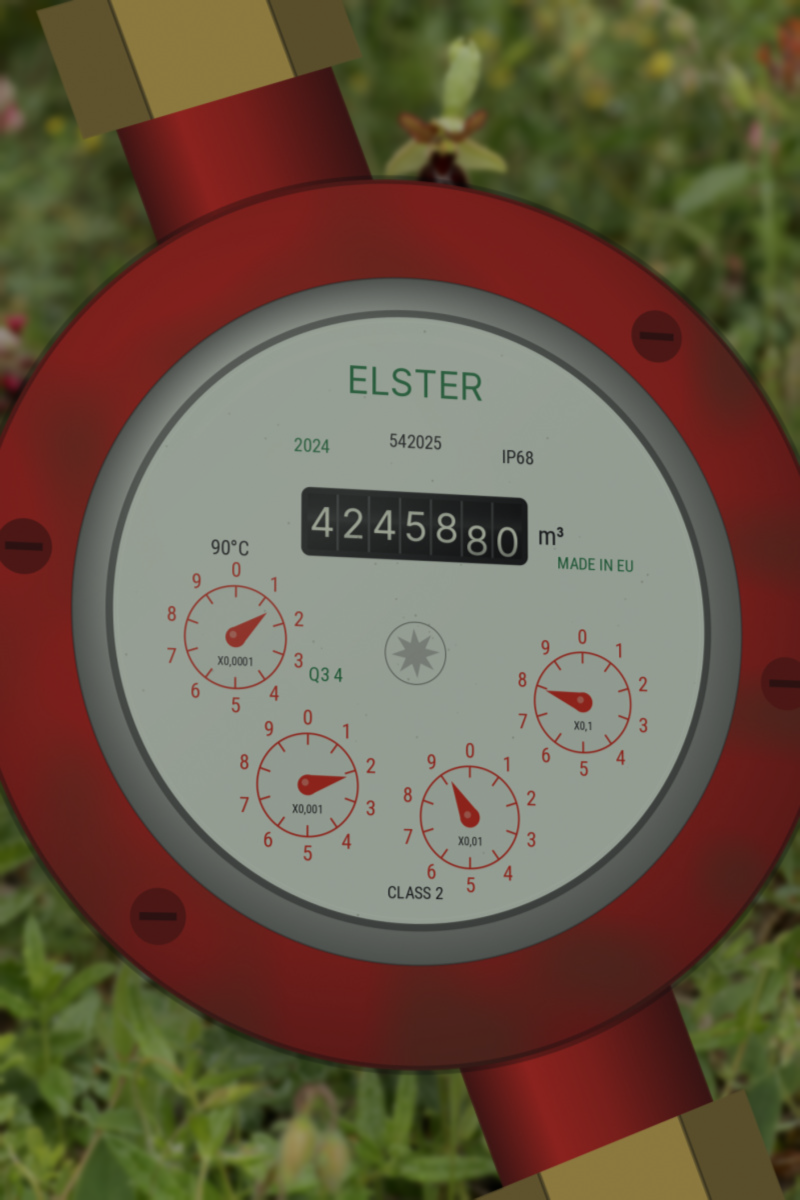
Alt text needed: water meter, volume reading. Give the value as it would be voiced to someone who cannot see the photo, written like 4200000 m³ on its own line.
4245879.7921 m³
